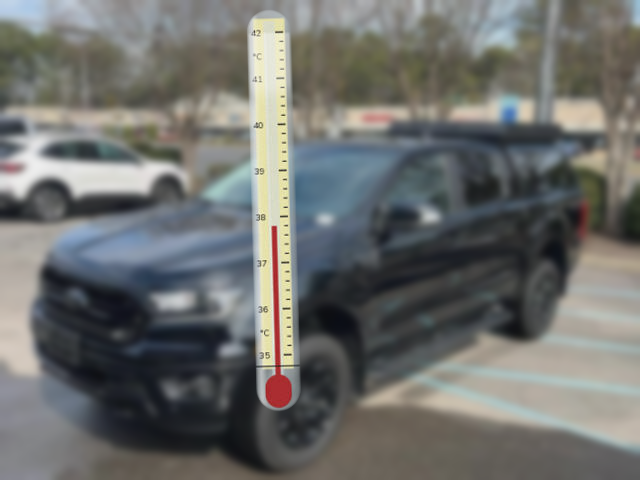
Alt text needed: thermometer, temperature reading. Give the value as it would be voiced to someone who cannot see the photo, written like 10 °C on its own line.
37.8 °C
